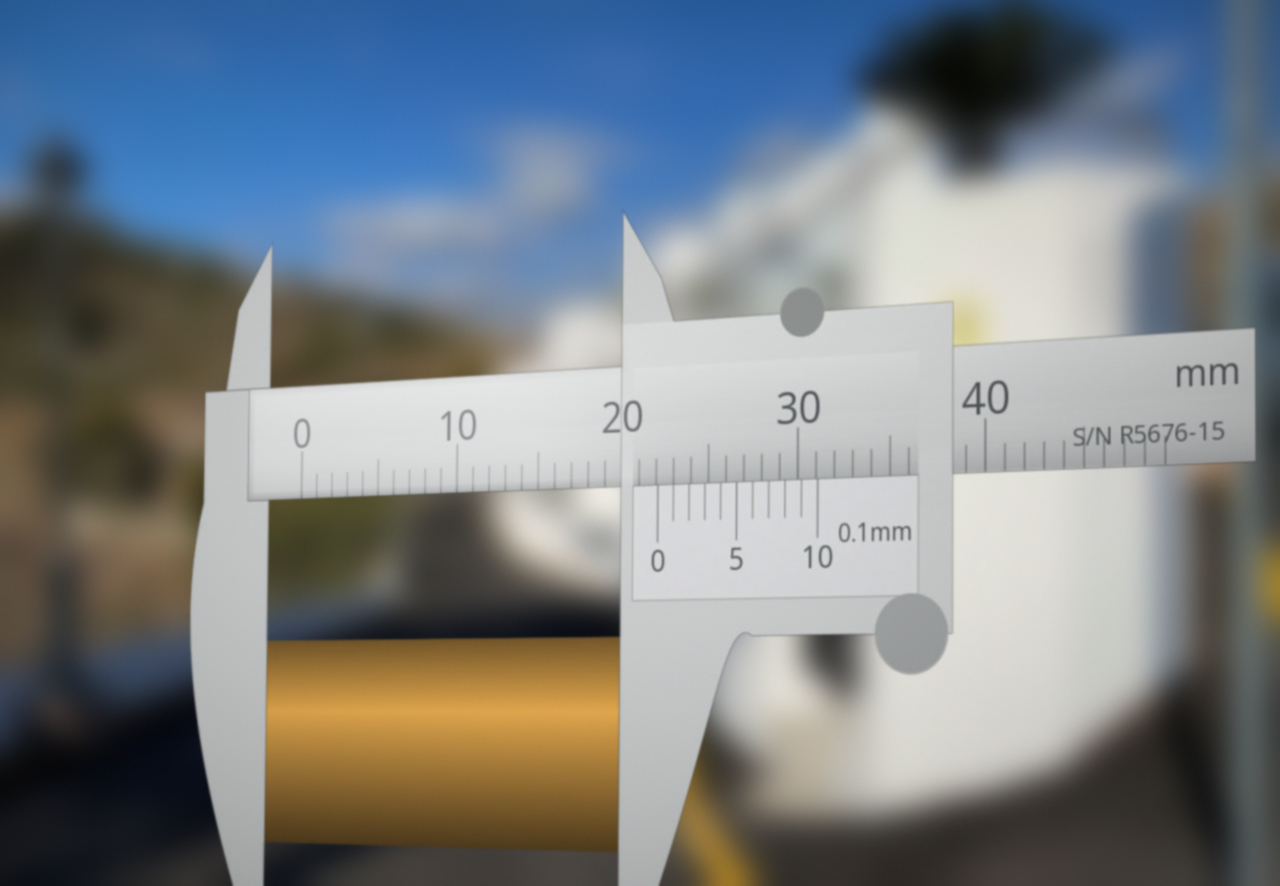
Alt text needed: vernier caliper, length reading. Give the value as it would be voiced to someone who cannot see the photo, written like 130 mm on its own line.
22.1 mm
